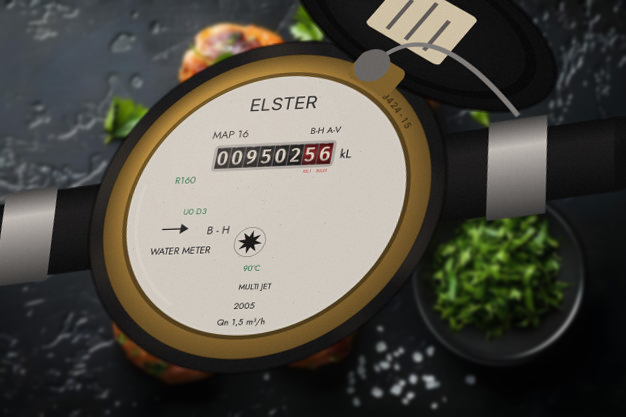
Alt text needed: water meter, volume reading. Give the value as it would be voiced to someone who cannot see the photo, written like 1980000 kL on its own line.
9502.56 kL
